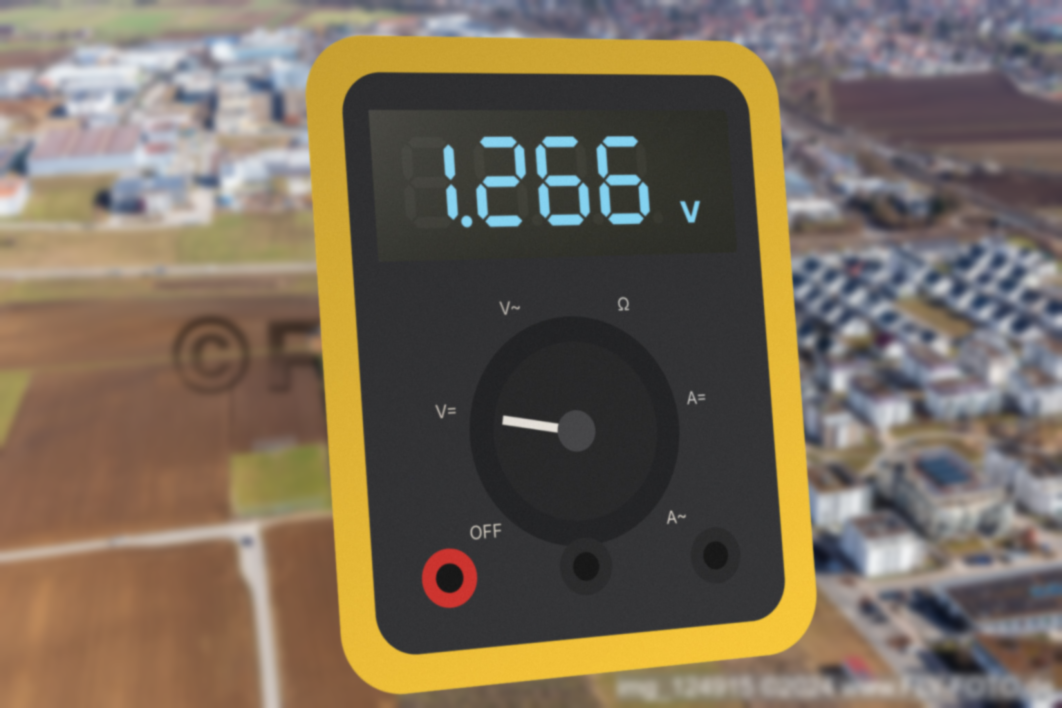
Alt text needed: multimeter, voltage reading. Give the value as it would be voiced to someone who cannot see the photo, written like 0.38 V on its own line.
1.266 V
